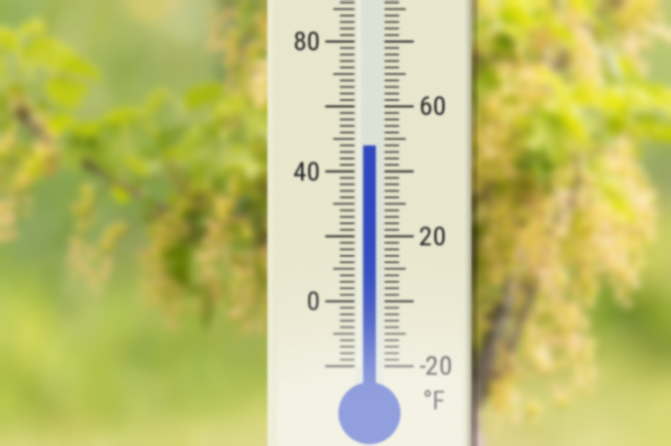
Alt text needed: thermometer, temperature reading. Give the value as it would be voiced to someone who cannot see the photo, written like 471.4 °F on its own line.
48 °F
